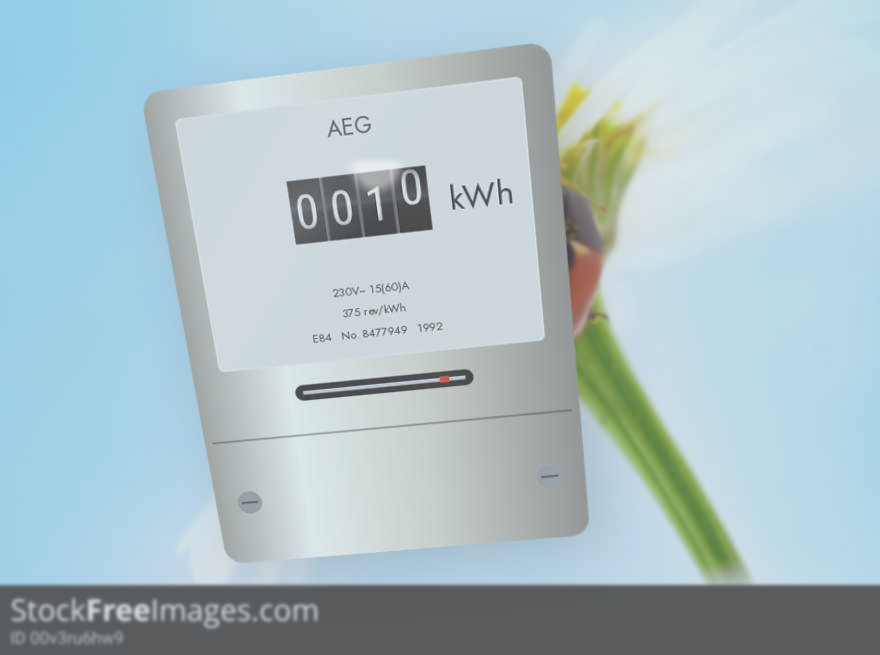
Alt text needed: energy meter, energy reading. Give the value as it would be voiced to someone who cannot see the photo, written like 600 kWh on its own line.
10 kWh
